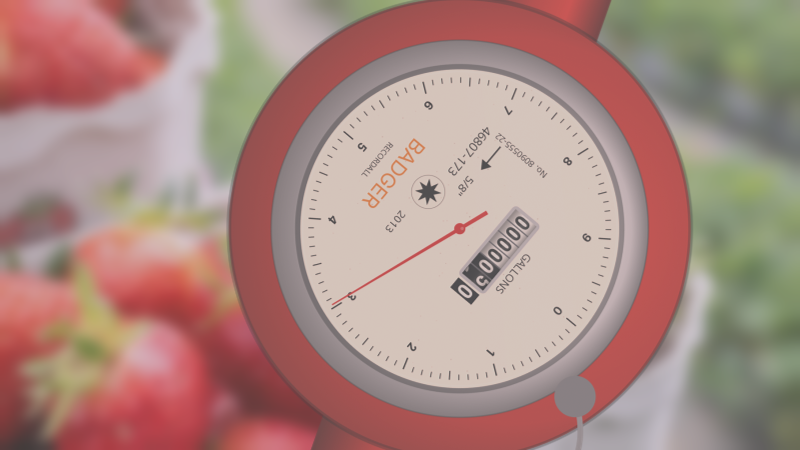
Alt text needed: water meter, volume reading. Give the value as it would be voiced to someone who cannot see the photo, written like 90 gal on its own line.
53.0 gal
